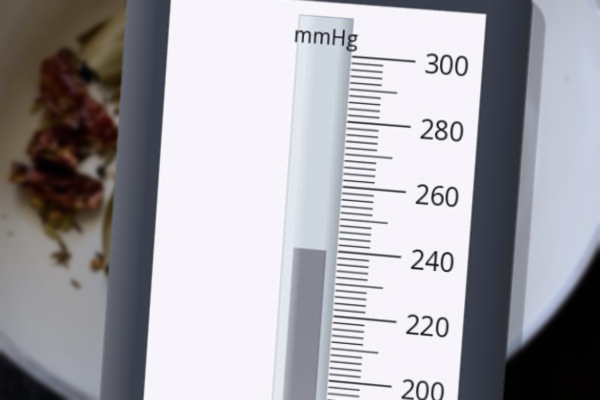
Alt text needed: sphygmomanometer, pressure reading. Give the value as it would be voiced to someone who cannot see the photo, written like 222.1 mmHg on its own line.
240 mmHg
